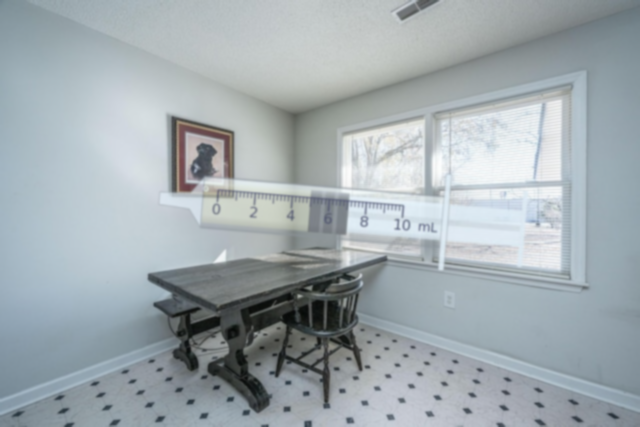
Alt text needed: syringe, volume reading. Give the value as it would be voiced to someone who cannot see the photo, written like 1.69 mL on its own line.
5 mL
